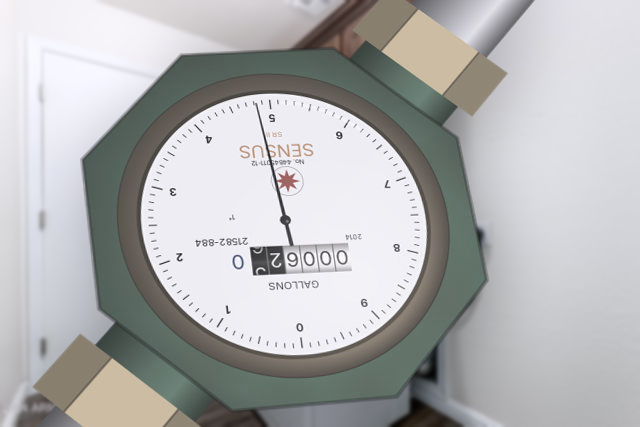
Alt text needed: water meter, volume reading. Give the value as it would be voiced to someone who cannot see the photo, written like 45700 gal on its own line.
6254.8 gal
